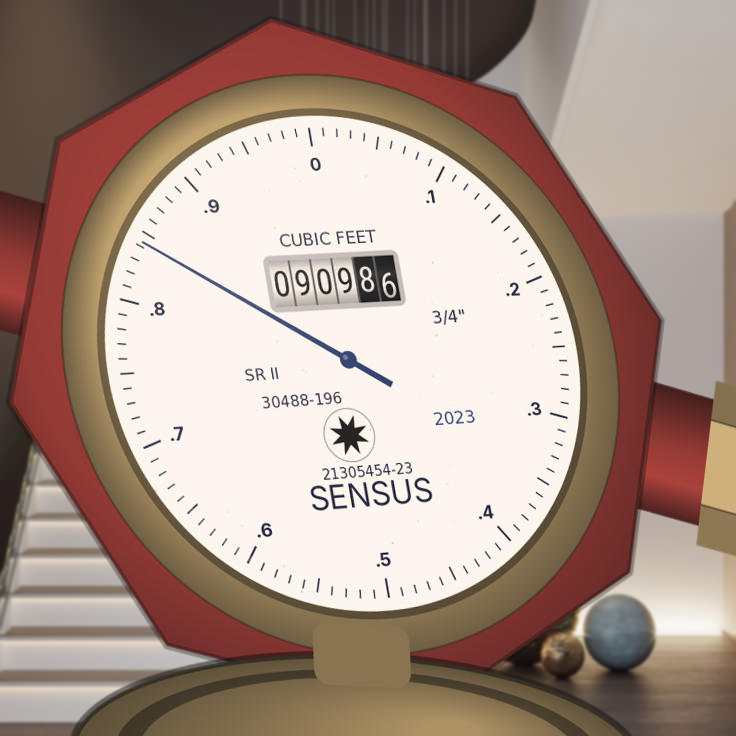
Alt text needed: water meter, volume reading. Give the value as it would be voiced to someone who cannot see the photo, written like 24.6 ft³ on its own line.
90985.84 ft³
